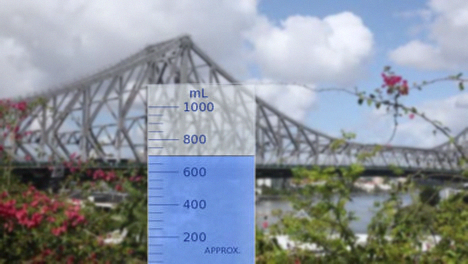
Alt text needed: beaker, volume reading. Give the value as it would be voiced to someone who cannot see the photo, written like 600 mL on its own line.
700 mL
